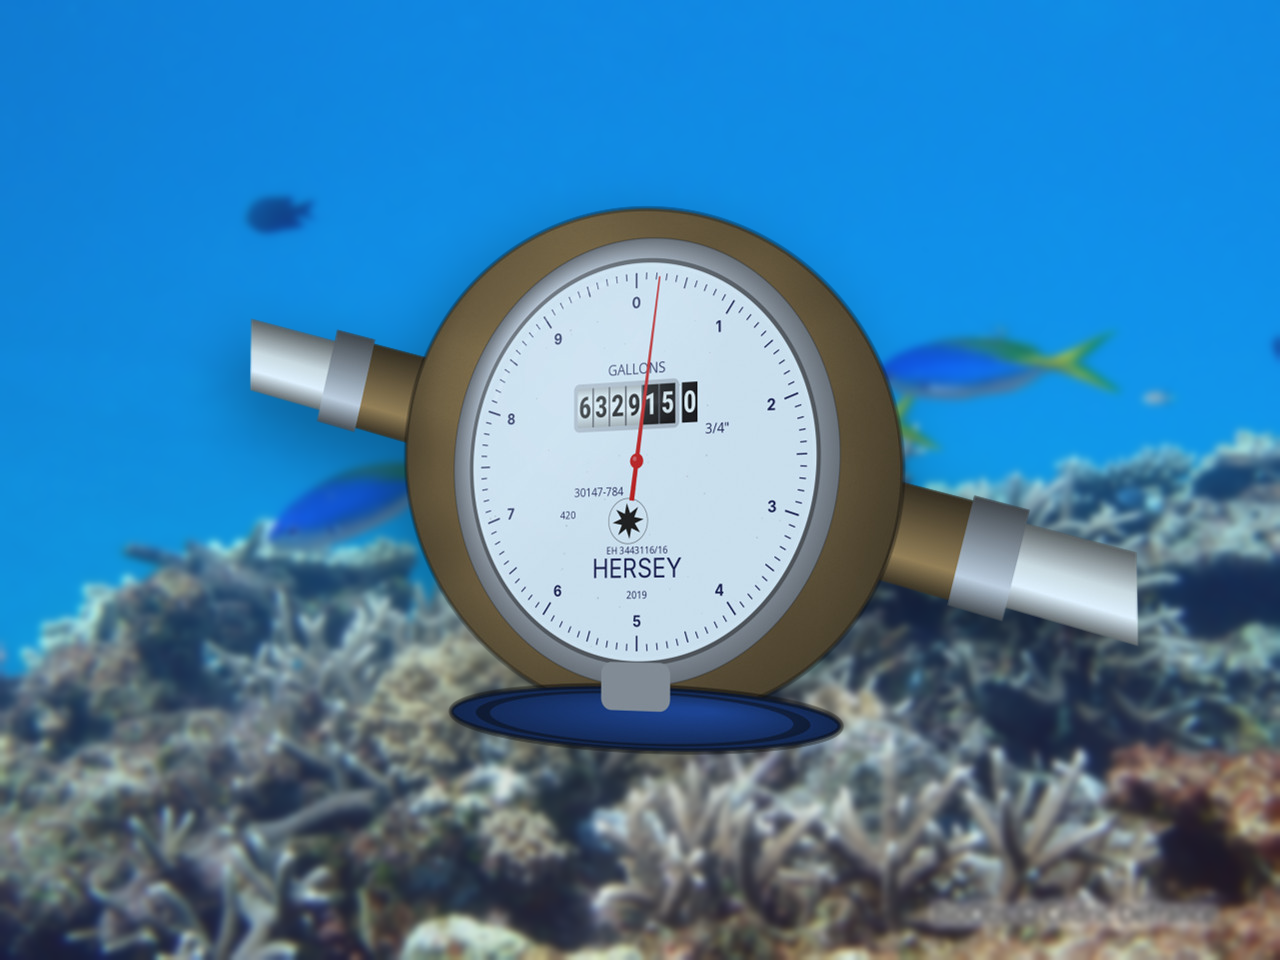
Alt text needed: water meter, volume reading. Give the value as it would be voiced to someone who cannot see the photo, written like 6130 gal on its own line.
6329150.2 gal
